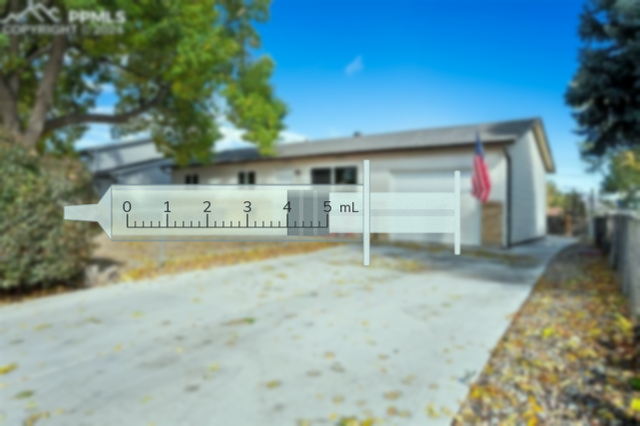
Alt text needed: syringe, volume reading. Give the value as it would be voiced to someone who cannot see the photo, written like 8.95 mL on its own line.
4 mL
